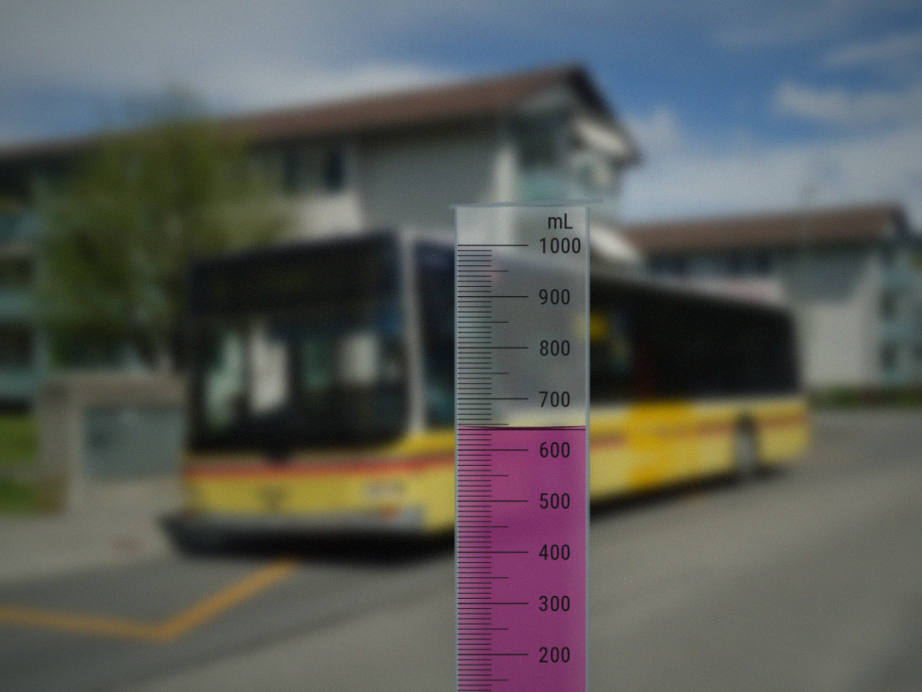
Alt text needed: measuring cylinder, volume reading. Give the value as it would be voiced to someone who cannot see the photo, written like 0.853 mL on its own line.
640 mL
